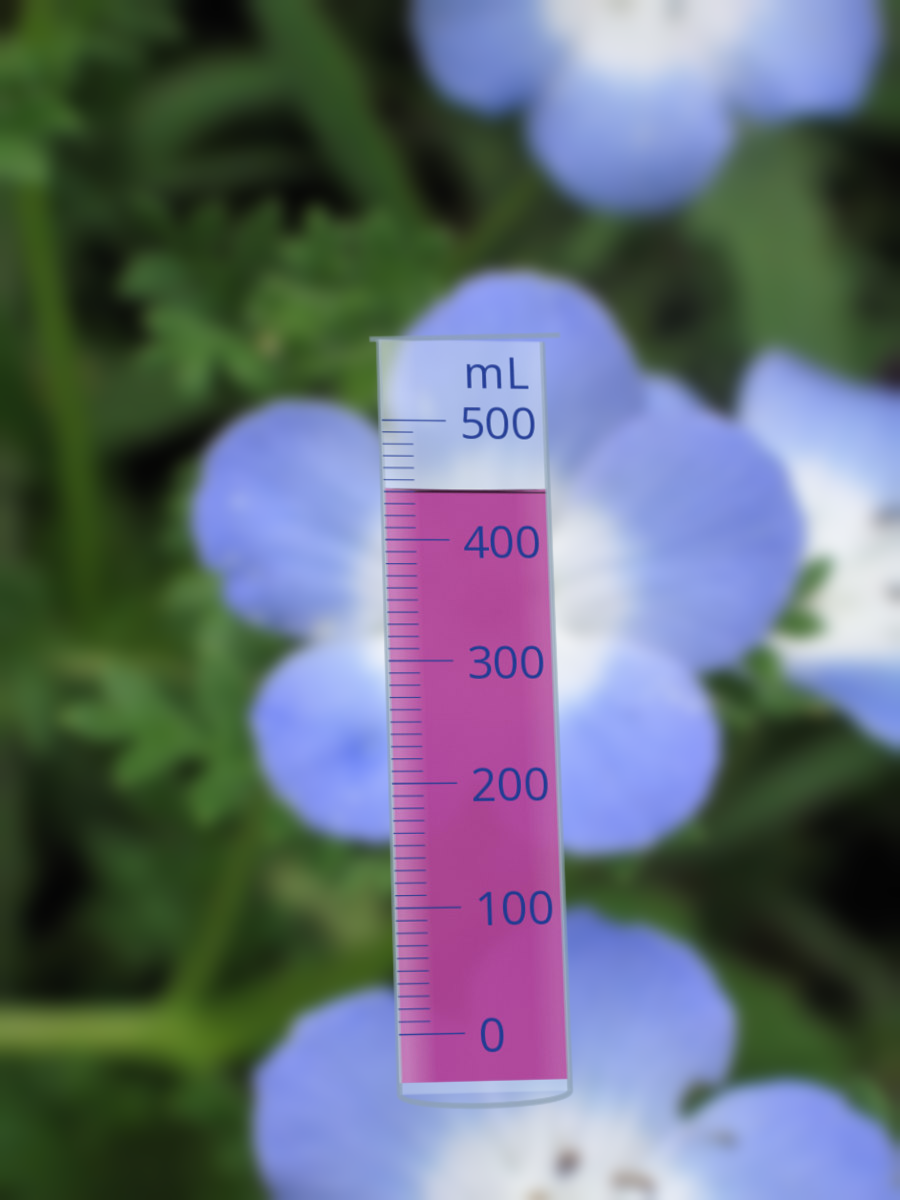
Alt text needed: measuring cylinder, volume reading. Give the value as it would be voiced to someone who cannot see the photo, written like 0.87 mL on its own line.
440 mL
